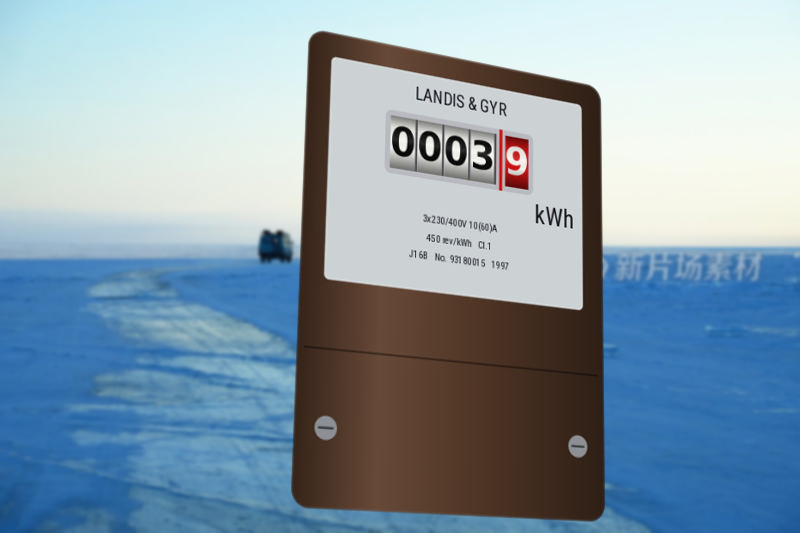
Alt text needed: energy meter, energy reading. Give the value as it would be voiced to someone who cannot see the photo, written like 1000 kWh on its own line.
3.9 kWh
